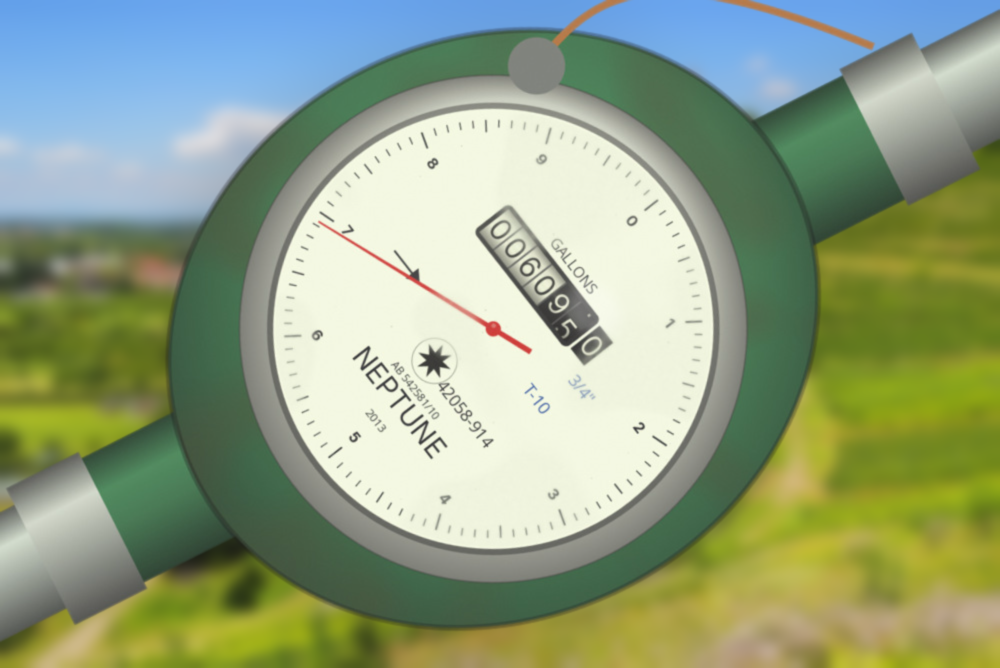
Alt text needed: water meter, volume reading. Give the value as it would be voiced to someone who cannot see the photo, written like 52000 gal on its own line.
60946.9 gal
